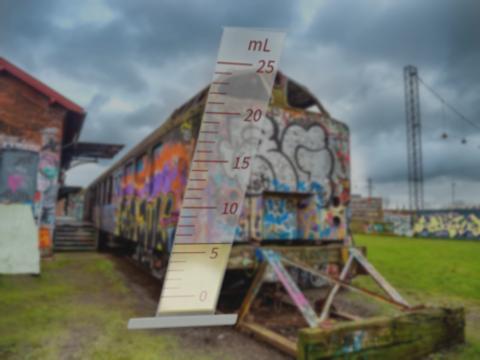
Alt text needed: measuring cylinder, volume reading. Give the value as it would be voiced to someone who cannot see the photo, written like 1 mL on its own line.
6 mL
